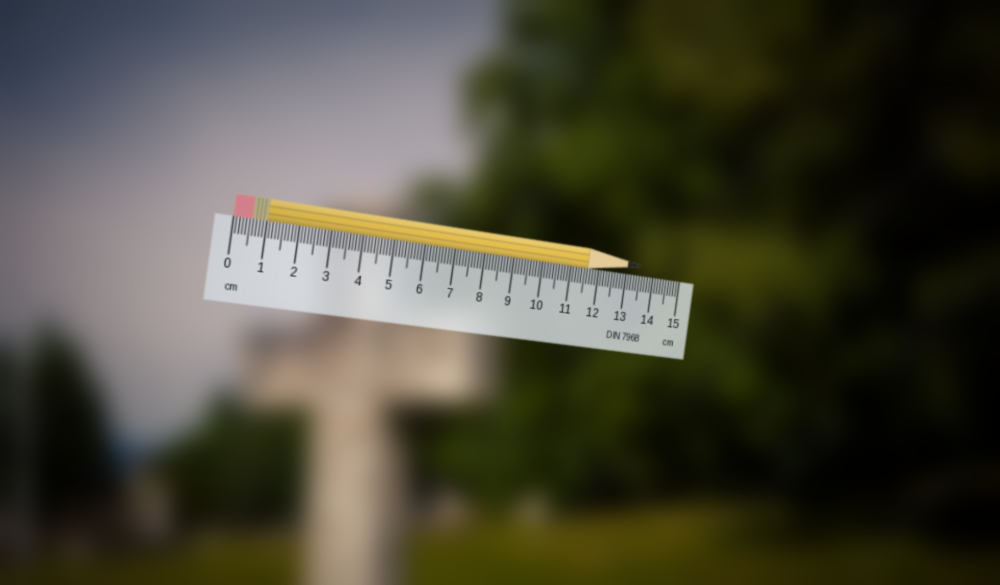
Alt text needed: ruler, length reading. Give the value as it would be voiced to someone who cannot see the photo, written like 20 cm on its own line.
13.5 cm
